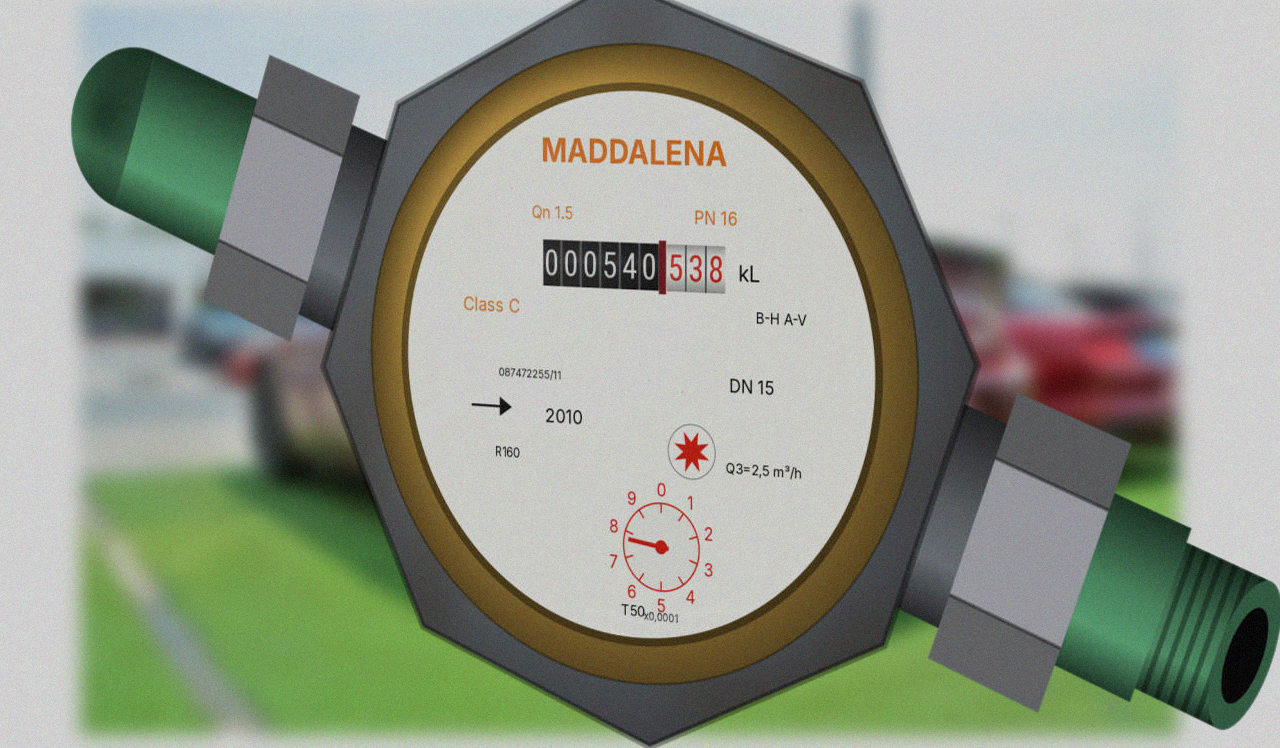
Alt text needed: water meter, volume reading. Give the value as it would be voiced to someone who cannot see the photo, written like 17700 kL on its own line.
540.5387 kL
